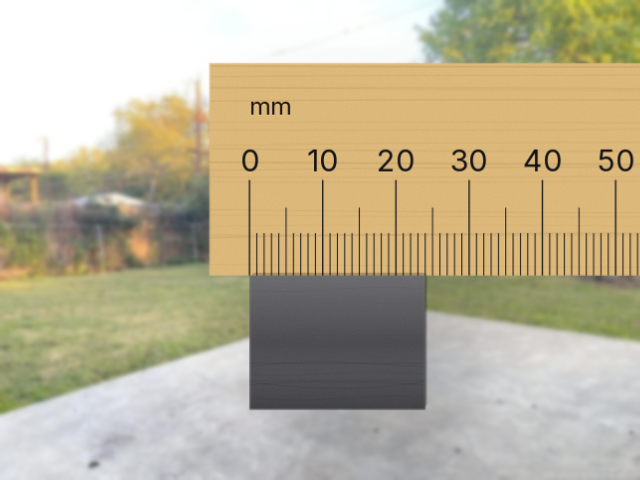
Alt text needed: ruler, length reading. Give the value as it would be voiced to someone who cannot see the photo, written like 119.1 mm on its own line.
24 mm
